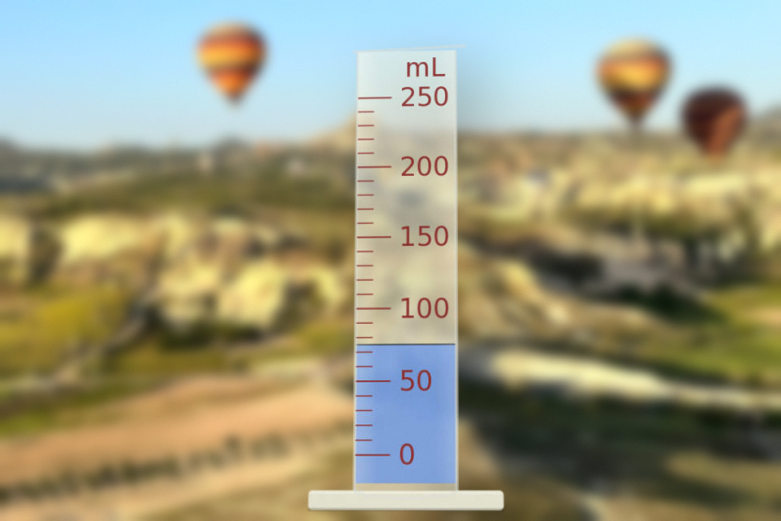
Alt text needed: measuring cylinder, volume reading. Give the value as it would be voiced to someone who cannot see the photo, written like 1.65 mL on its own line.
75 mL
